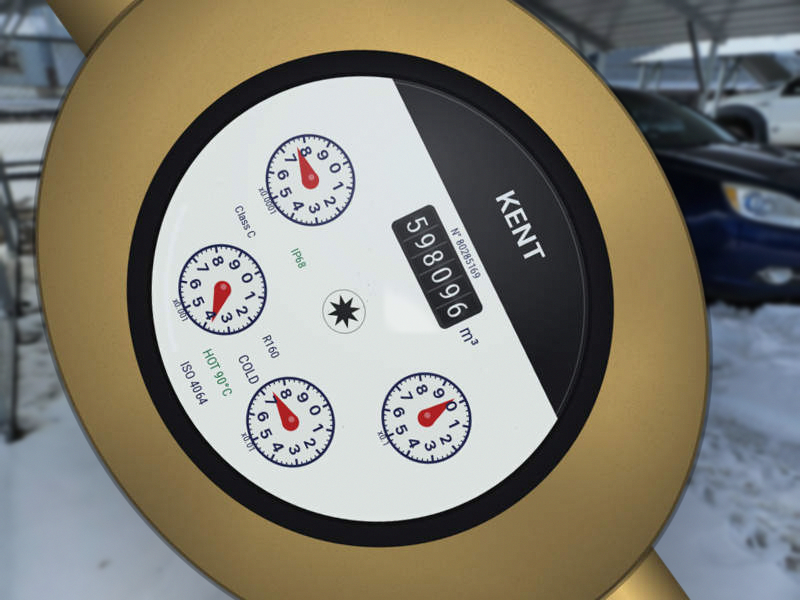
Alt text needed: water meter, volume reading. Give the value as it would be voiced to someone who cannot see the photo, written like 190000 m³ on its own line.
598095.9737 m³
